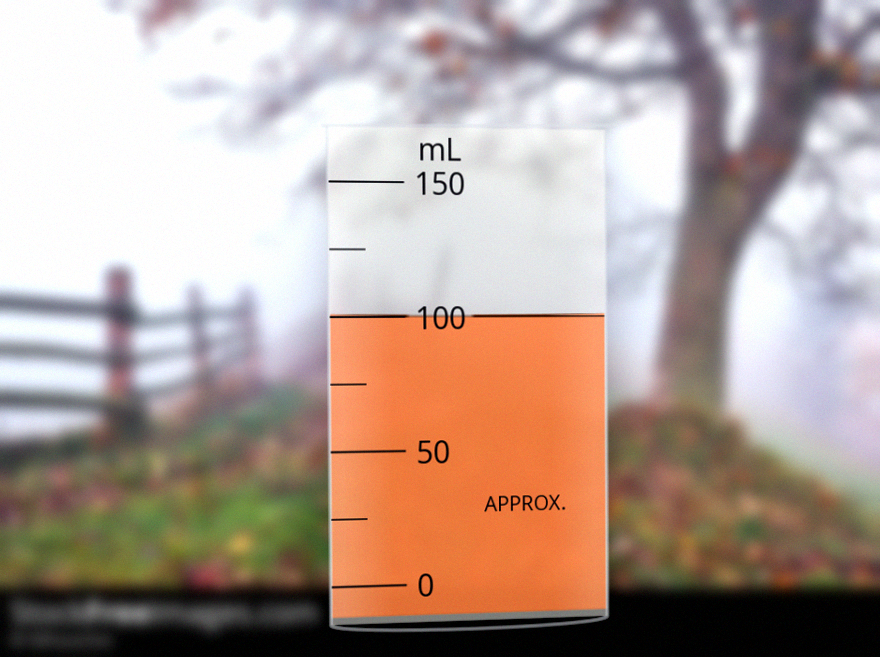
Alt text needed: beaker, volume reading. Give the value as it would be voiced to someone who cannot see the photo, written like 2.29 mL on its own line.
100 mL
